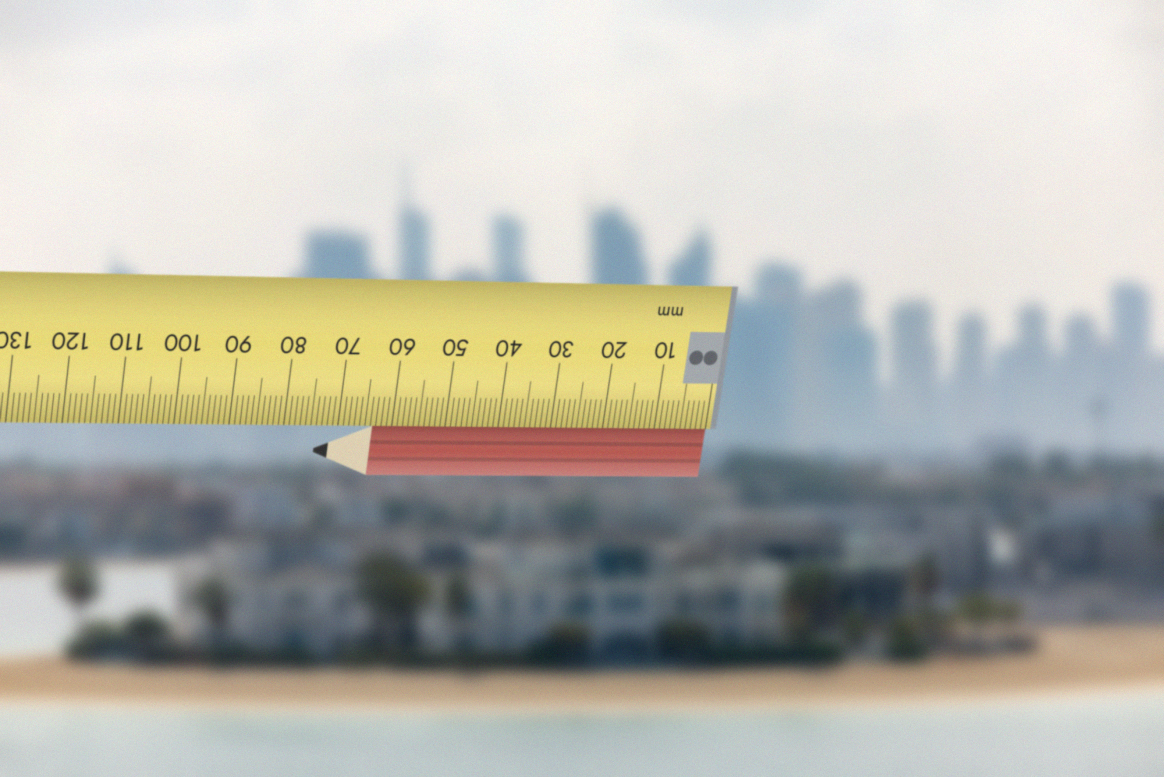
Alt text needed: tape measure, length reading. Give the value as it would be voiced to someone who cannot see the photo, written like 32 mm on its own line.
74 mm
